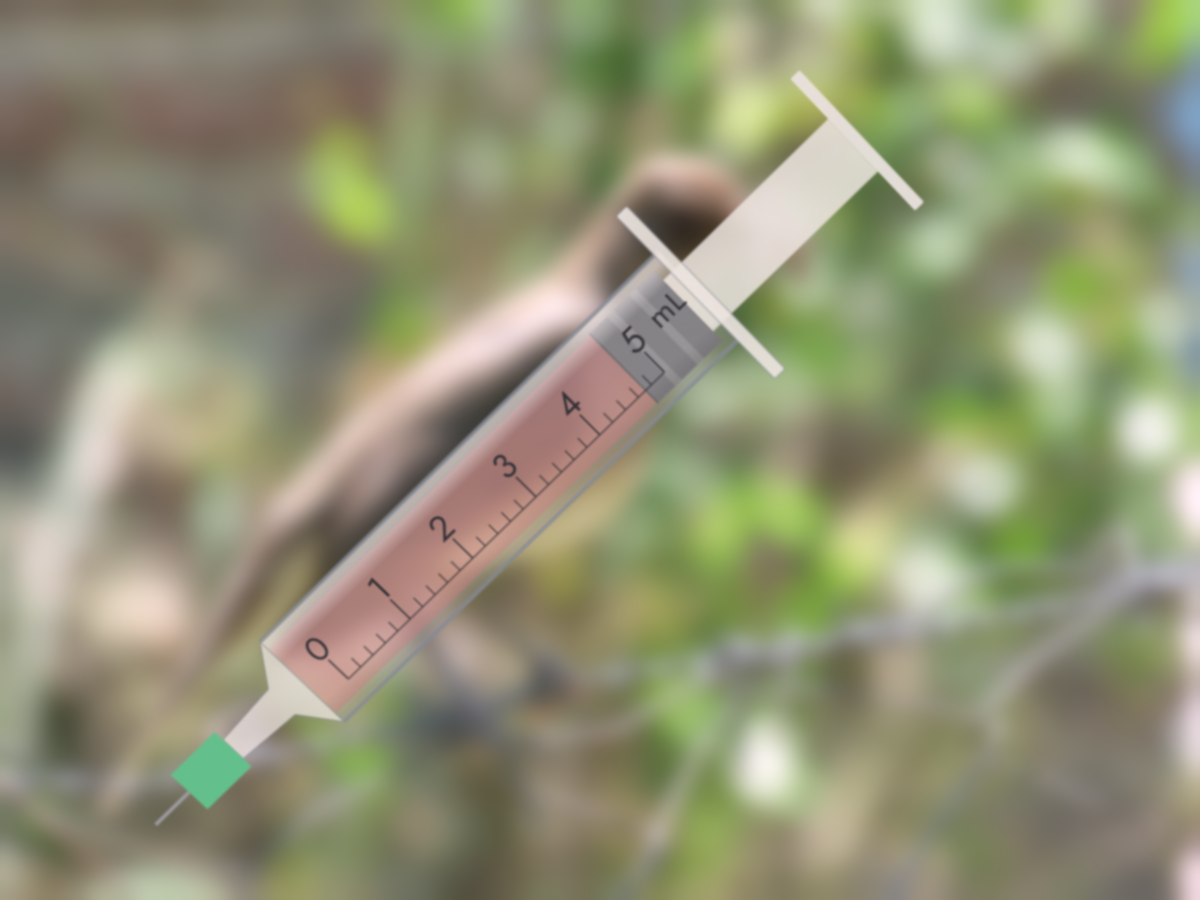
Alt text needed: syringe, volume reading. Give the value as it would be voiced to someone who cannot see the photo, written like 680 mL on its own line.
4.7 mL
